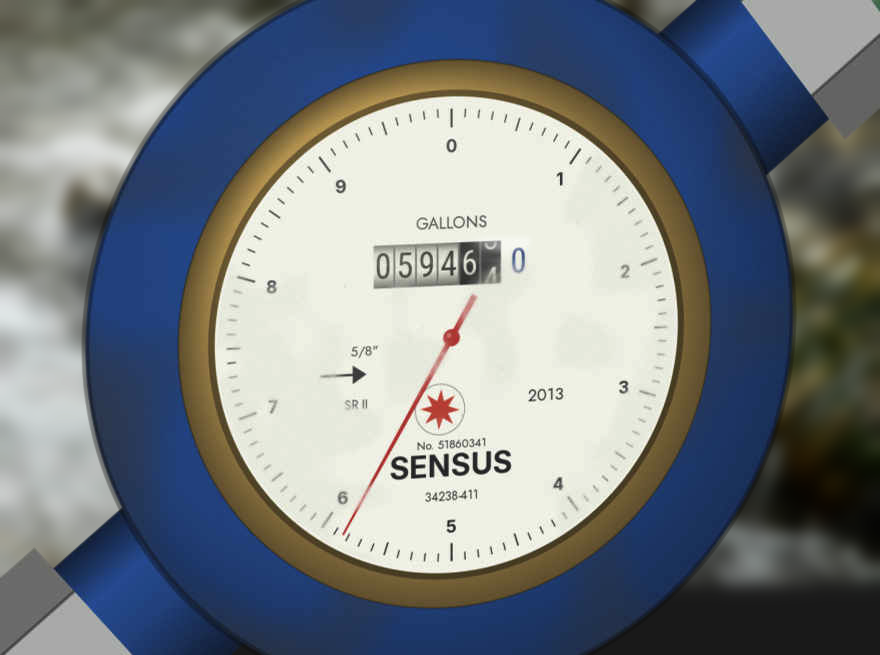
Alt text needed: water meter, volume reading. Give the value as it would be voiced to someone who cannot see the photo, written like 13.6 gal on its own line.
594635.8 gal
